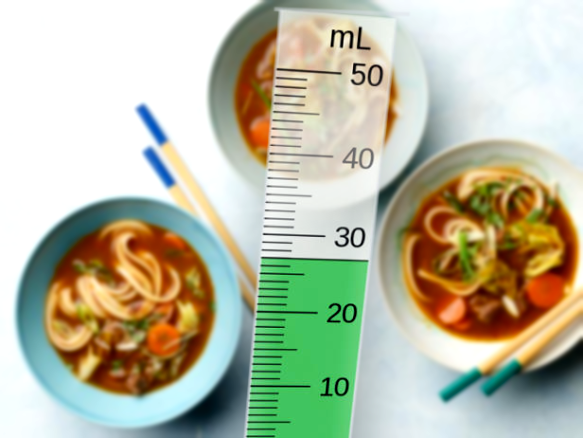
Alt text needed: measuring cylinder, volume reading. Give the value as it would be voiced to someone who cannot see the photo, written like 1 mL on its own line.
27 mL
